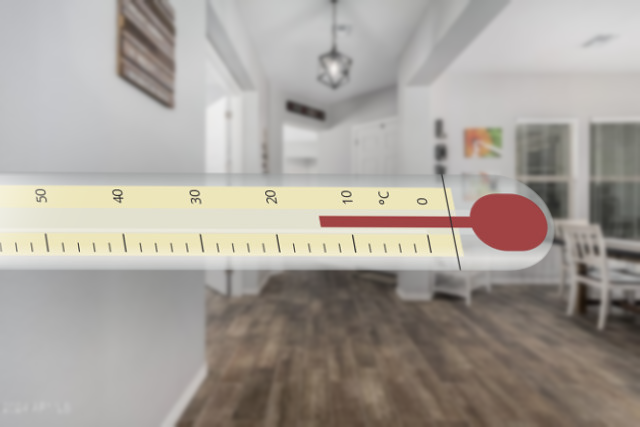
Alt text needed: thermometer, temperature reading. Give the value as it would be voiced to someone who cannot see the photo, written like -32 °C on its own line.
14 °C
